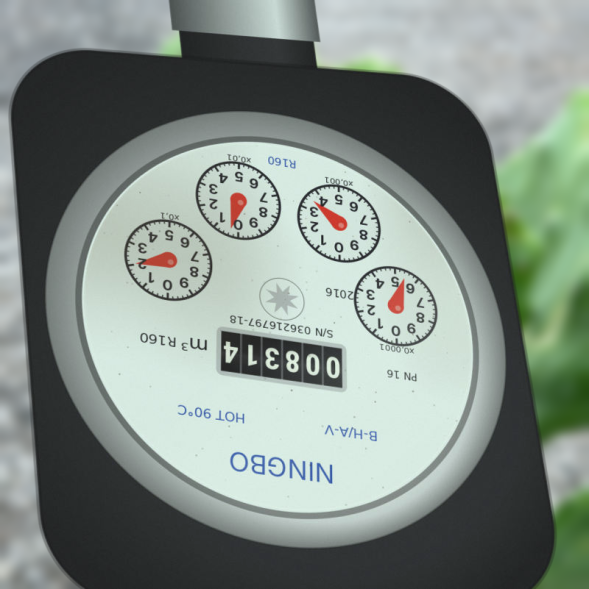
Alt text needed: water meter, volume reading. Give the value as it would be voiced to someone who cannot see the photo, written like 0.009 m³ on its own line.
8314.2035 m³
